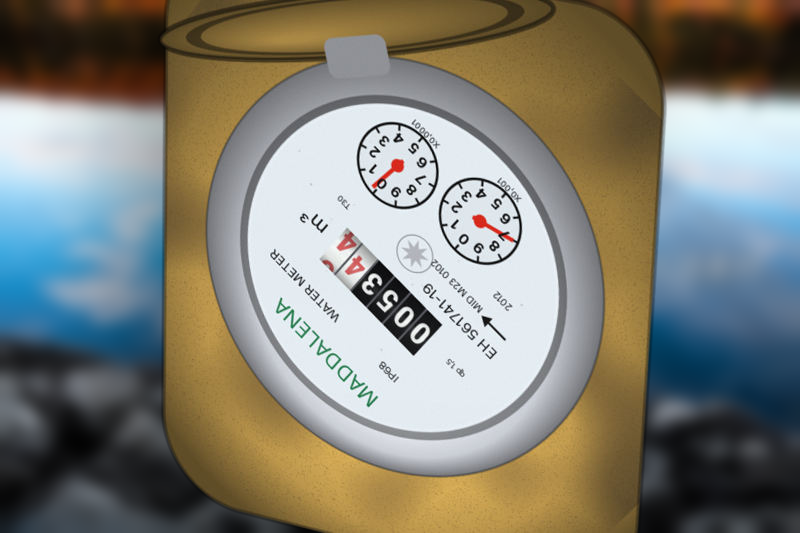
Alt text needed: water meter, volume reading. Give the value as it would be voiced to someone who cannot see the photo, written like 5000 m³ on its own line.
53.4370 m³
